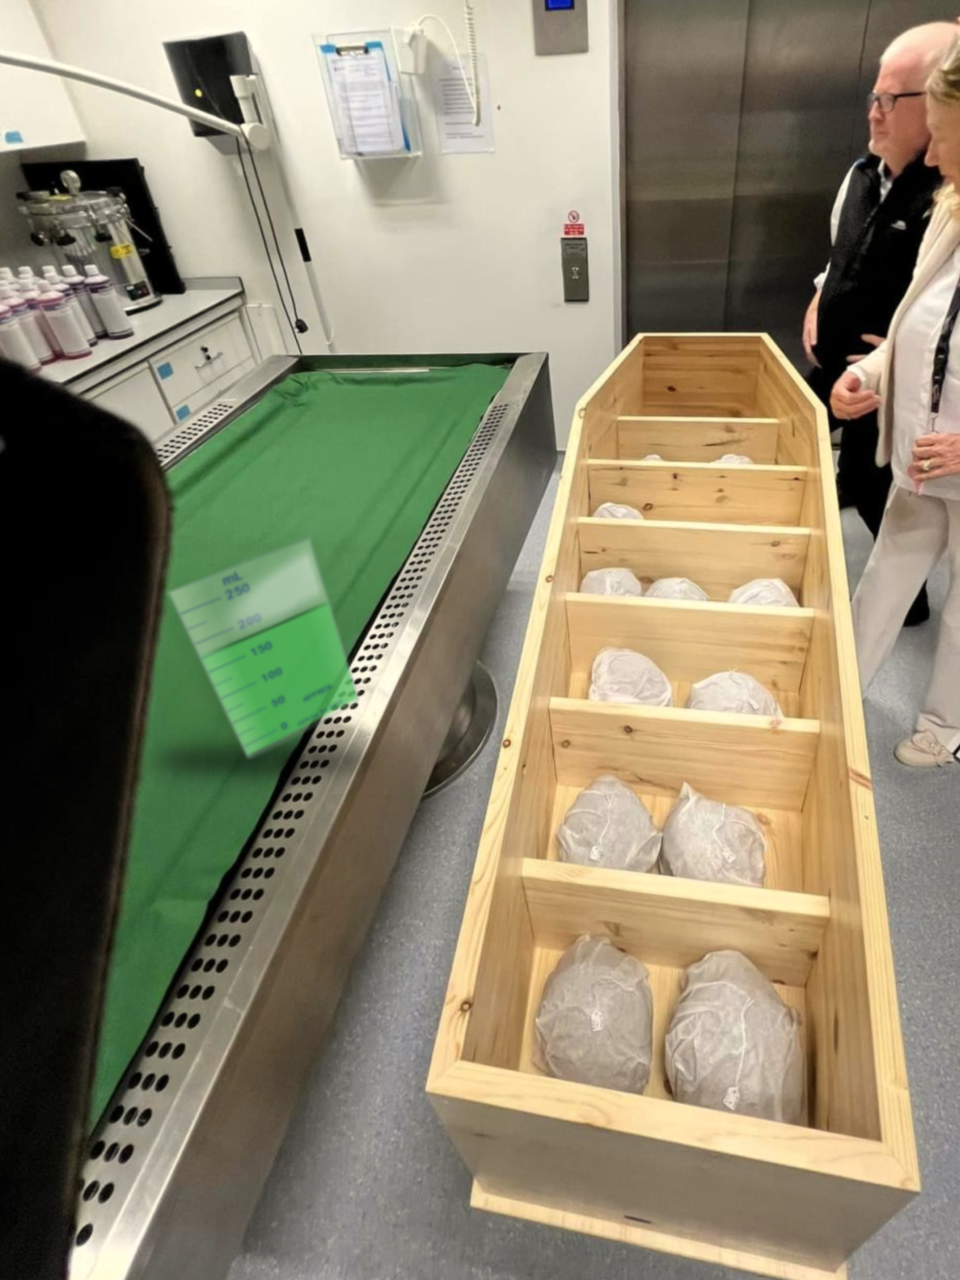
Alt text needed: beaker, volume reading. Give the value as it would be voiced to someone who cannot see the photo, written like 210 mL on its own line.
175 mL
